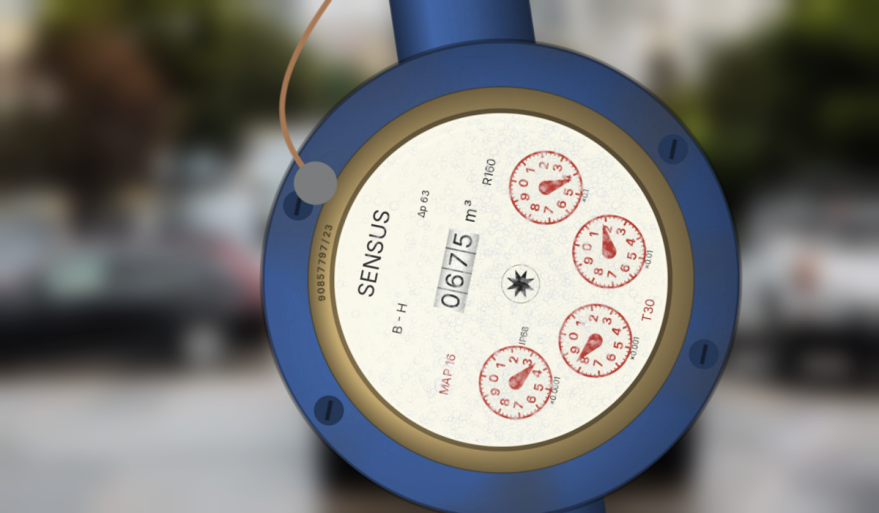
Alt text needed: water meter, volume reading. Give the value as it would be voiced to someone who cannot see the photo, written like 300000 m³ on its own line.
675.4183 m³
